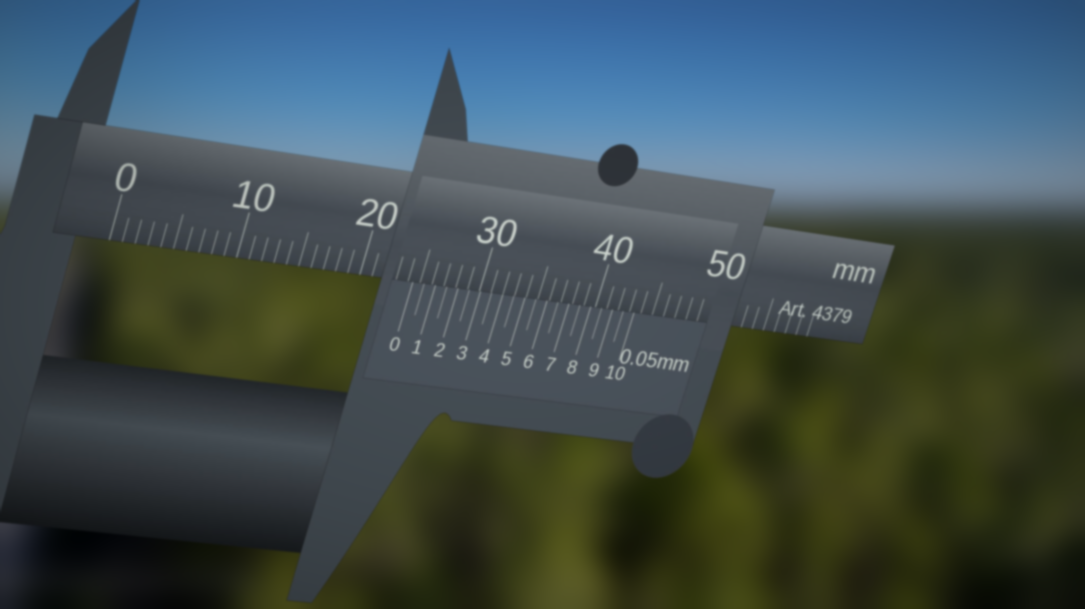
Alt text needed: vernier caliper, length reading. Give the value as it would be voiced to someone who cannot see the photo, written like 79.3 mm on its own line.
24.4 mm
